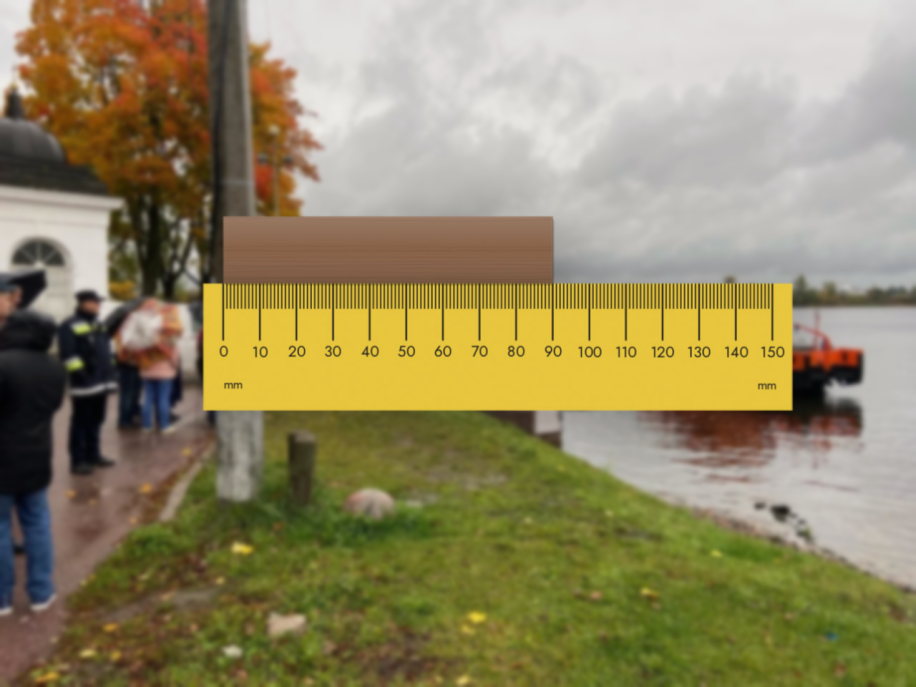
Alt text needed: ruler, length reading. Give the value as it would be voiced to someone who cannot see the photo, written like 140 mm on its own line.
90 mm
